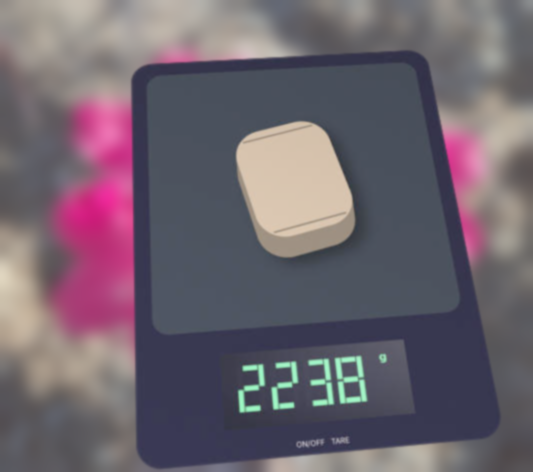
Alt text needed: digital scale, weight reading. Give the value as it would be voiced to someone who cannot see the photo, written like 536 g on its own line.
2238 g
